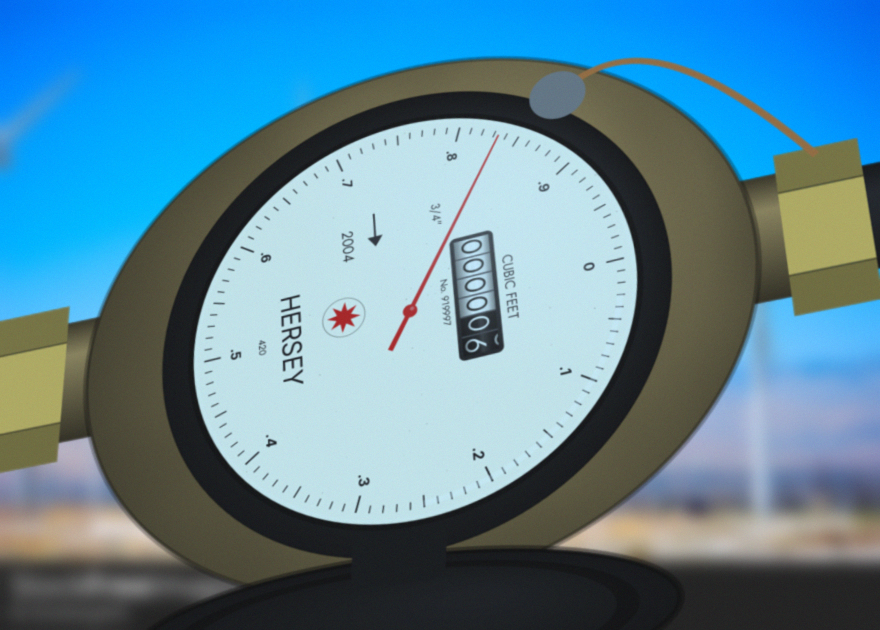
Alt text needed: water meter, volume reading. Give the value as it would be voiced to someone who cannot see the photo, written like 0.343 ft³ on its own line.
5.83 ft³
